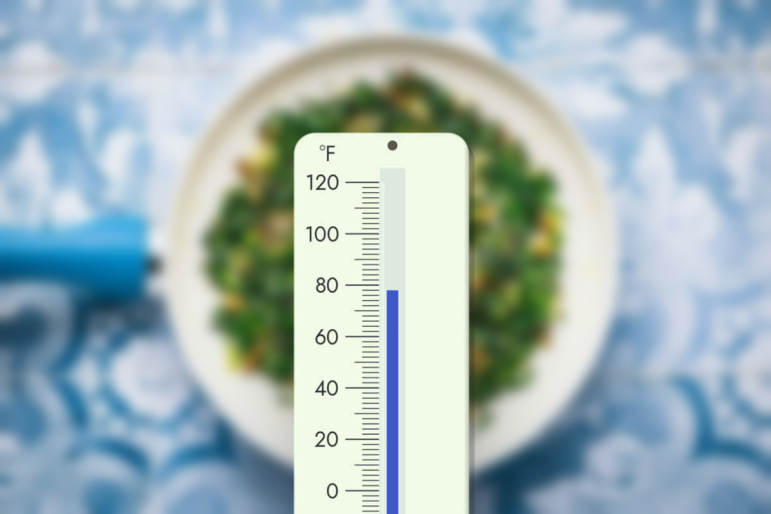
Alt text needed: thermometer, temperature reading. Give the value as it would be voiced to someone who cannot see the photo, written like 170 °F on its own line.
78 °F
